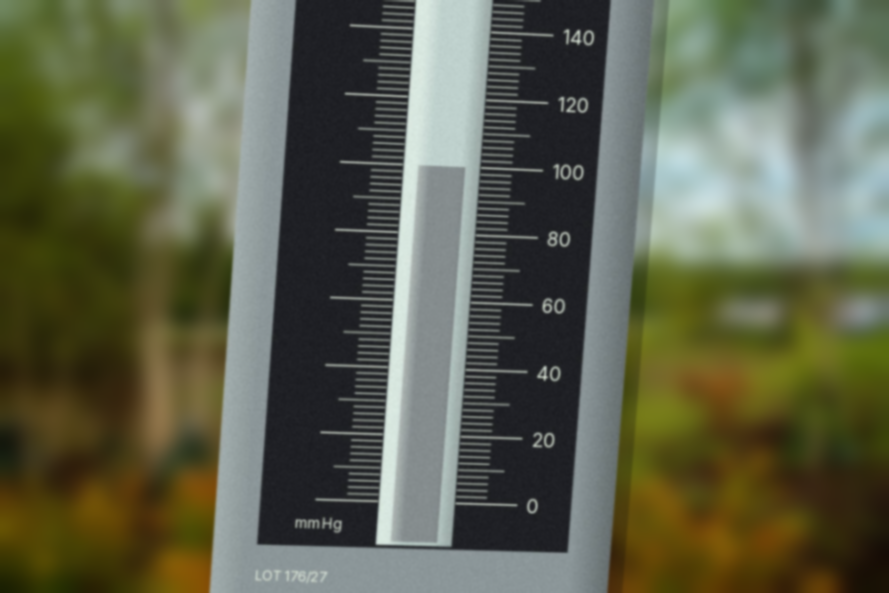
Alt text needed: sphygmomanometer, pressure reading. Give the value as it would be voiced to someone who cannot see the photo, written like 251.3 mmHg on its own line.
100 mmHg
